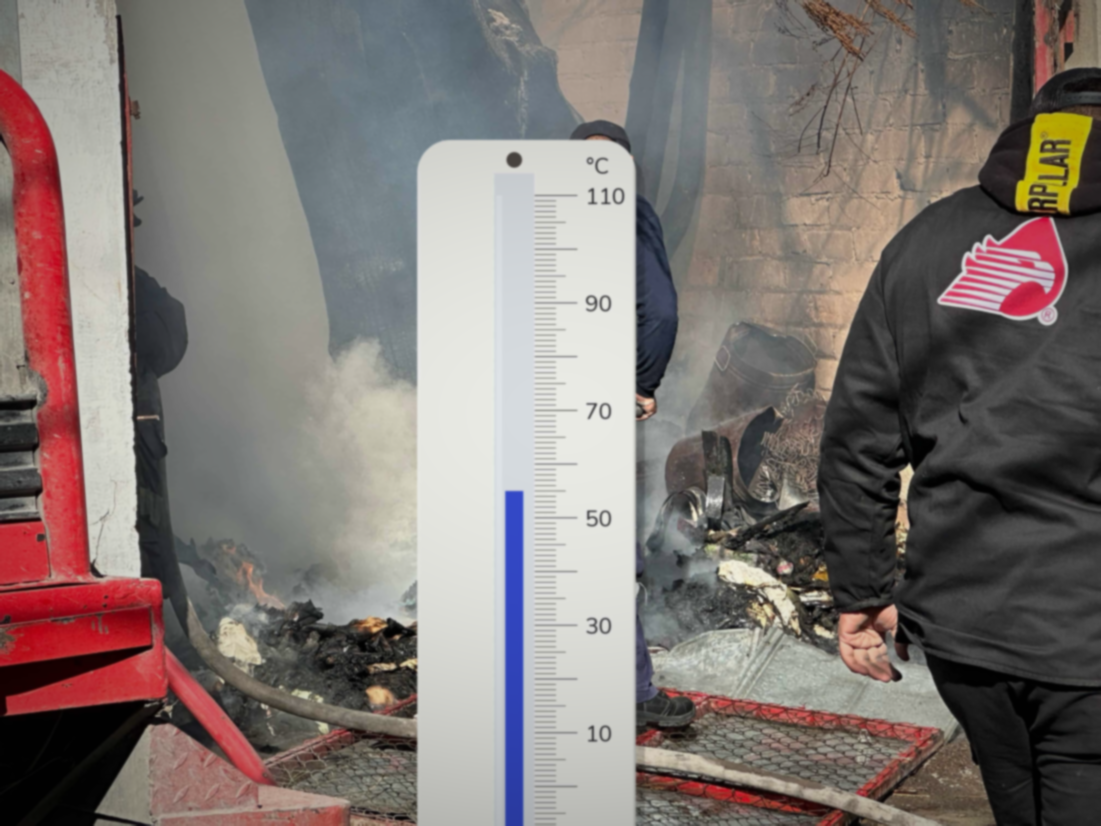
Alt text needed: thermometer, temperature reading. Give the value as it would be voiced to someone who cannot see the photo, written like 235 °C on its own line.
55 °C
